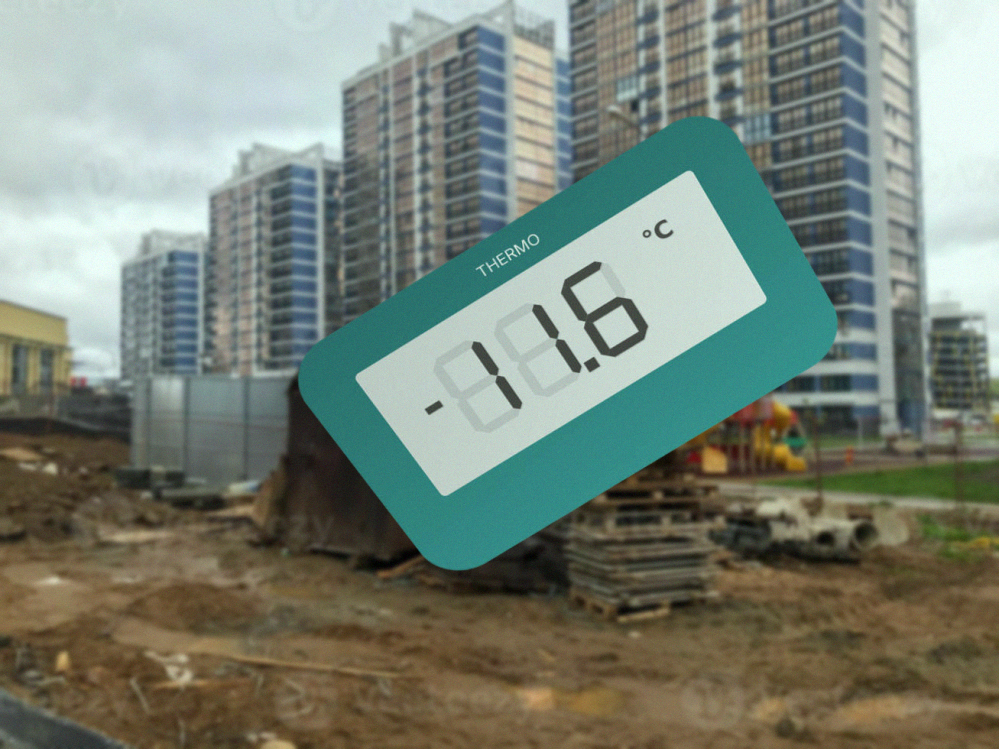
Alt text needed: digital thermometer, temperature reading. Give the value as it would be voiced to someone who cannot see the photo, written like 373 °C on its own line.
-11.6 °C
